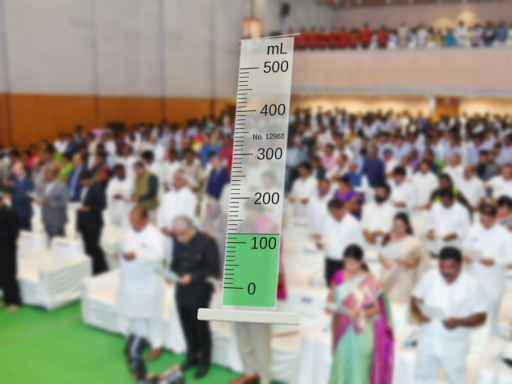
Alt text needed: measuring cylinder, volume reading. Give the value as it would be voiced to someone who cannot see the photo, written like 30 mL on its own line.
120 mL
